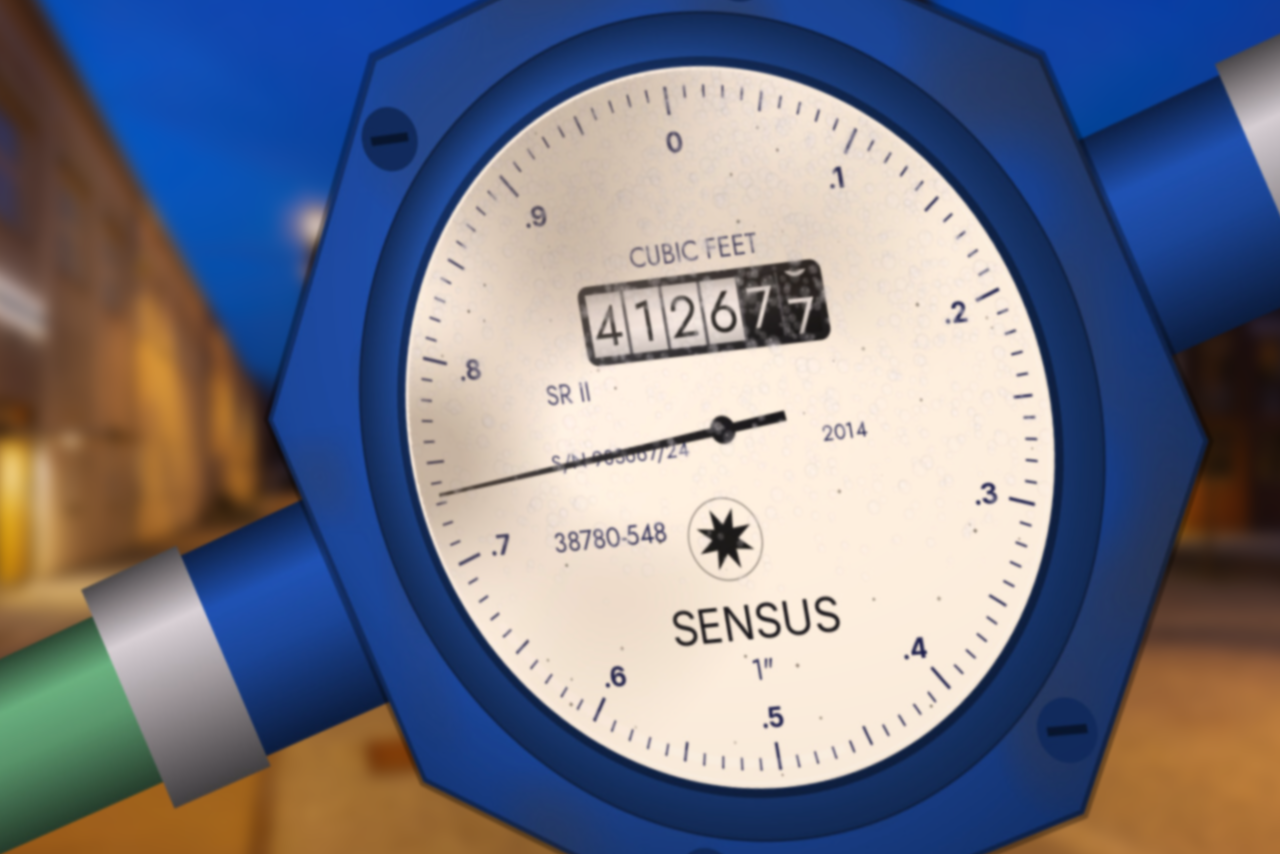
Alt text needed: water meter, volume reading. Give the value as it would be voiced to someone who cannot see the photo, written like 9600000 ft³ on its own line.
412676.73 ft³
